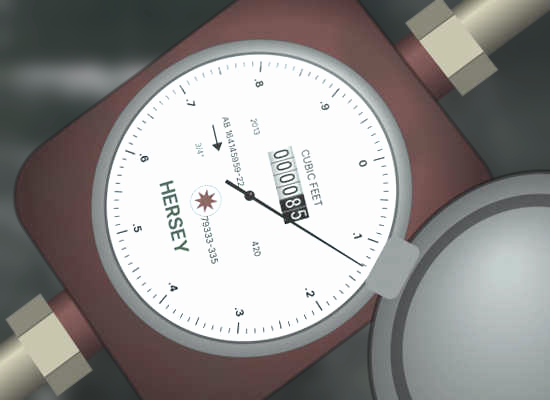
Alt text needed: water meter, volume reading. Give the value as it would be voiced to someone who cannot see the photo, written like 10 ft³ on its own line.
85.13 ft³
